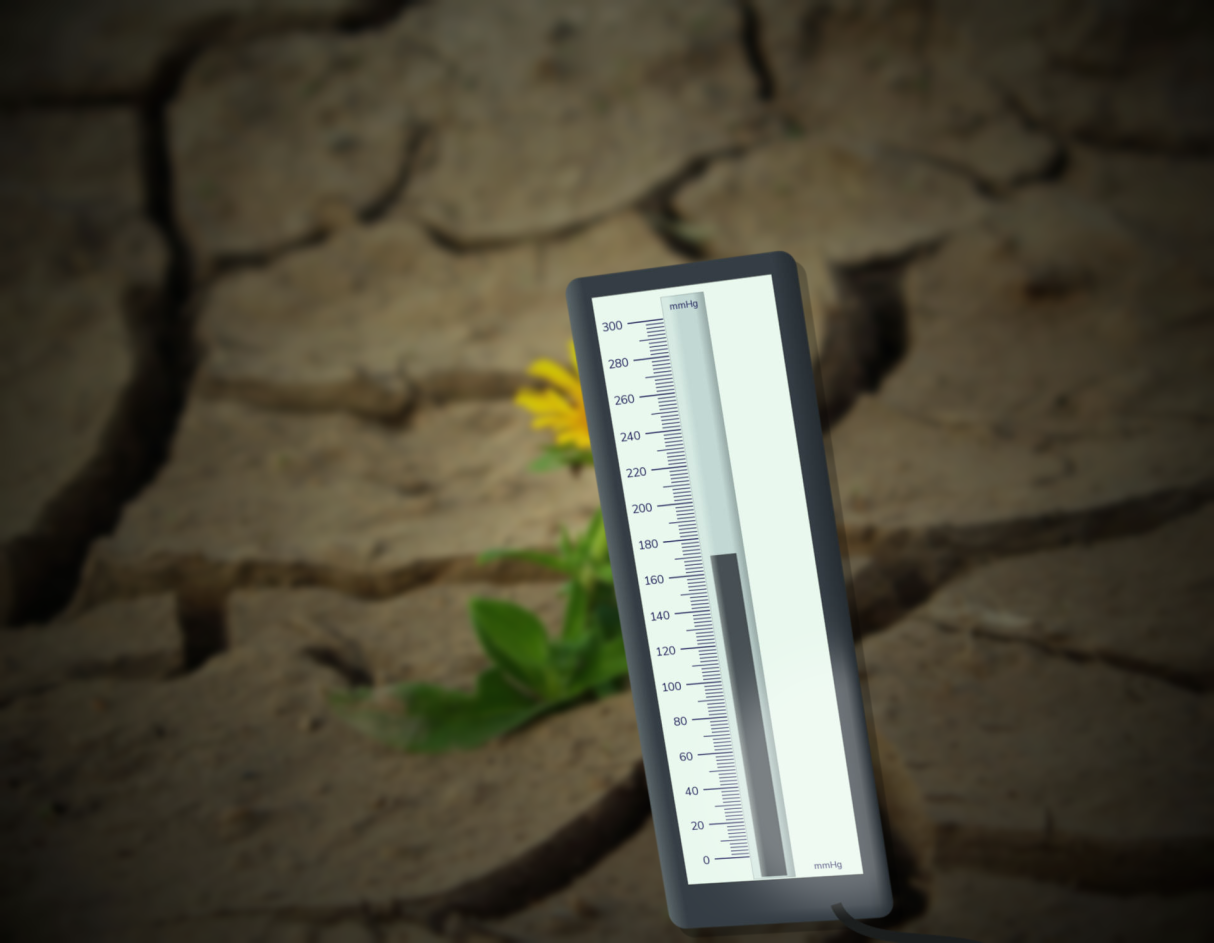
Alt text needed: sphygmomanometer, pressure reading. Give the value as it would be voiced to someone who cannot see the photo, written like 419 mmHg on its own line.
170 mmHg
